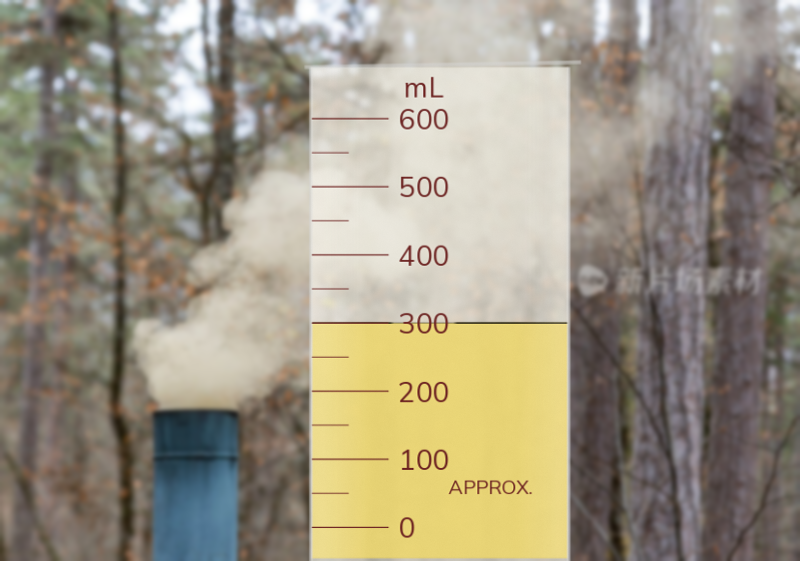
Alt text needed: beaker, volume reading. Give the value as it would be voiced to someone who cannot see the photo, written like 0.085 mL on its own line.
300 mL
